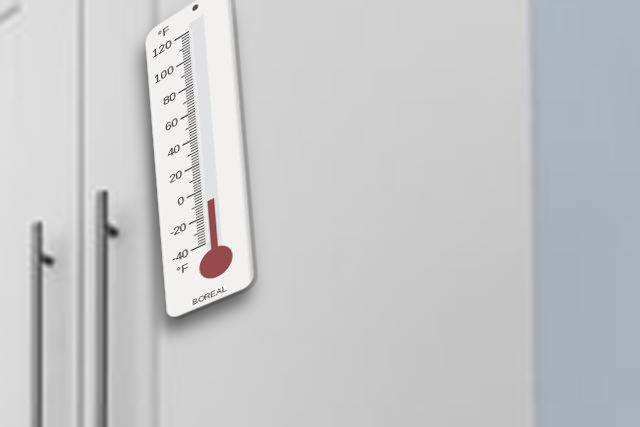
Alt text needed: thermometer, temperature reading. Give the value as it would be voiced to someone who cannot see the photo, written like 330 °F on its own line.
-10 °F
